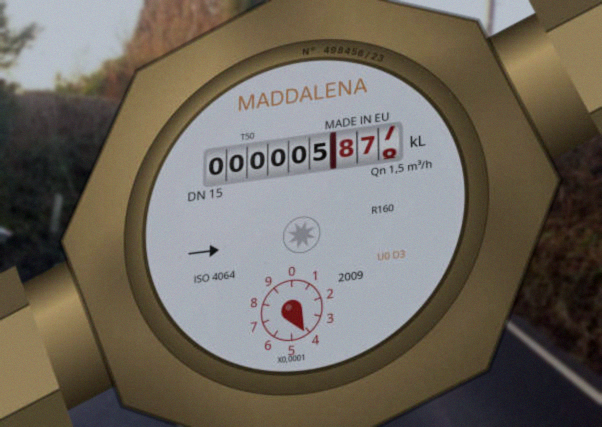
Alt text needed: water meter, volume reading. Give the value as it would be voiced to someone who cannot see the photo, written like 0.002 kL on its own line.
5.8774 kL
